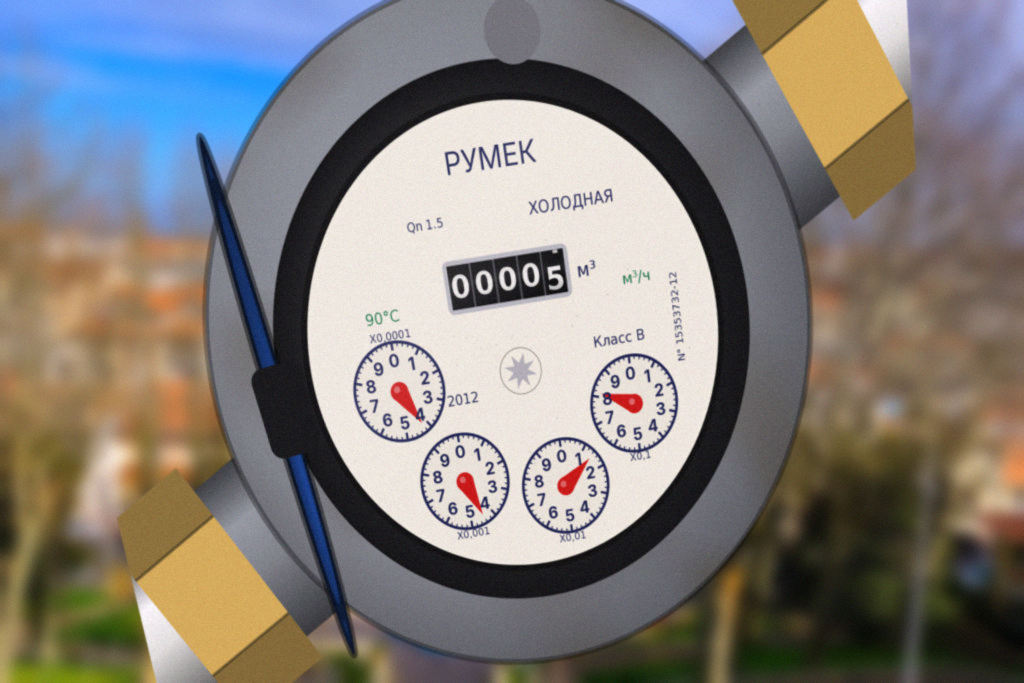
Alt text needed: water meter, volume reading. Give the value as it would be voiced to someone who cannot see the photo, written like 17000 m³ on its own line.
4.8144 m³
